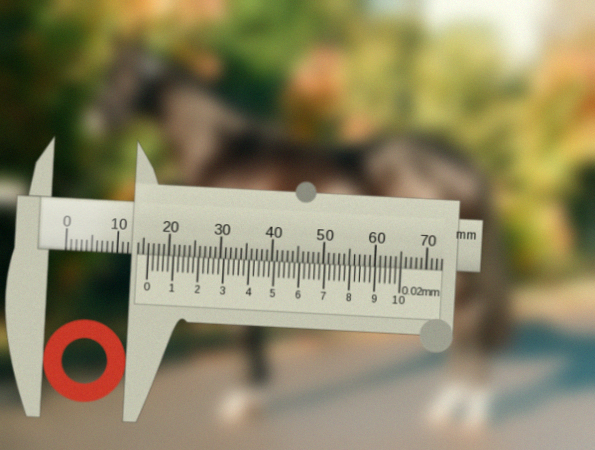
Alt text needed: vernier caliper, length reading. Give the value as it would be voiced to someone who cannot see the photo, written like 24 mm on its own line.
16.0 mm
